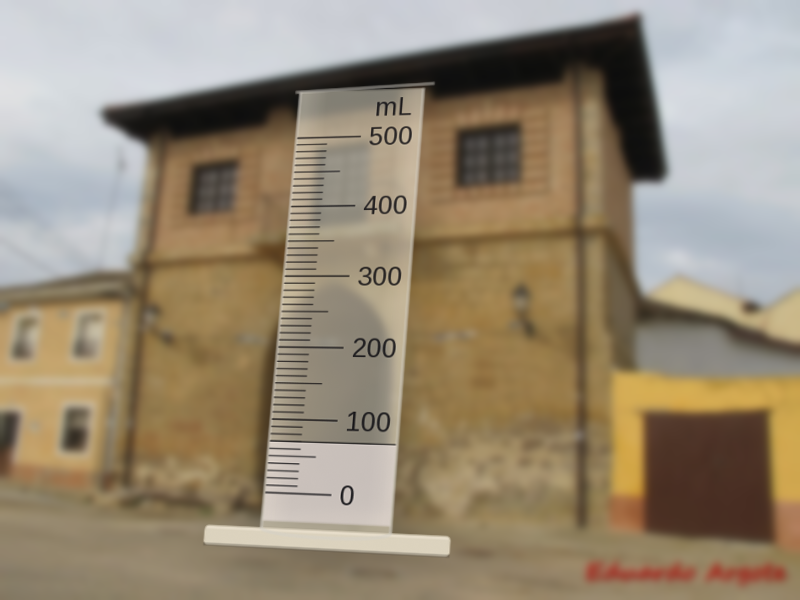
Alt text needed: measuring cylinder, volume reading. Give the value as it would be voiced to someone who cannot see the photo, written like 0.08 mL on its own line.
70 mL
